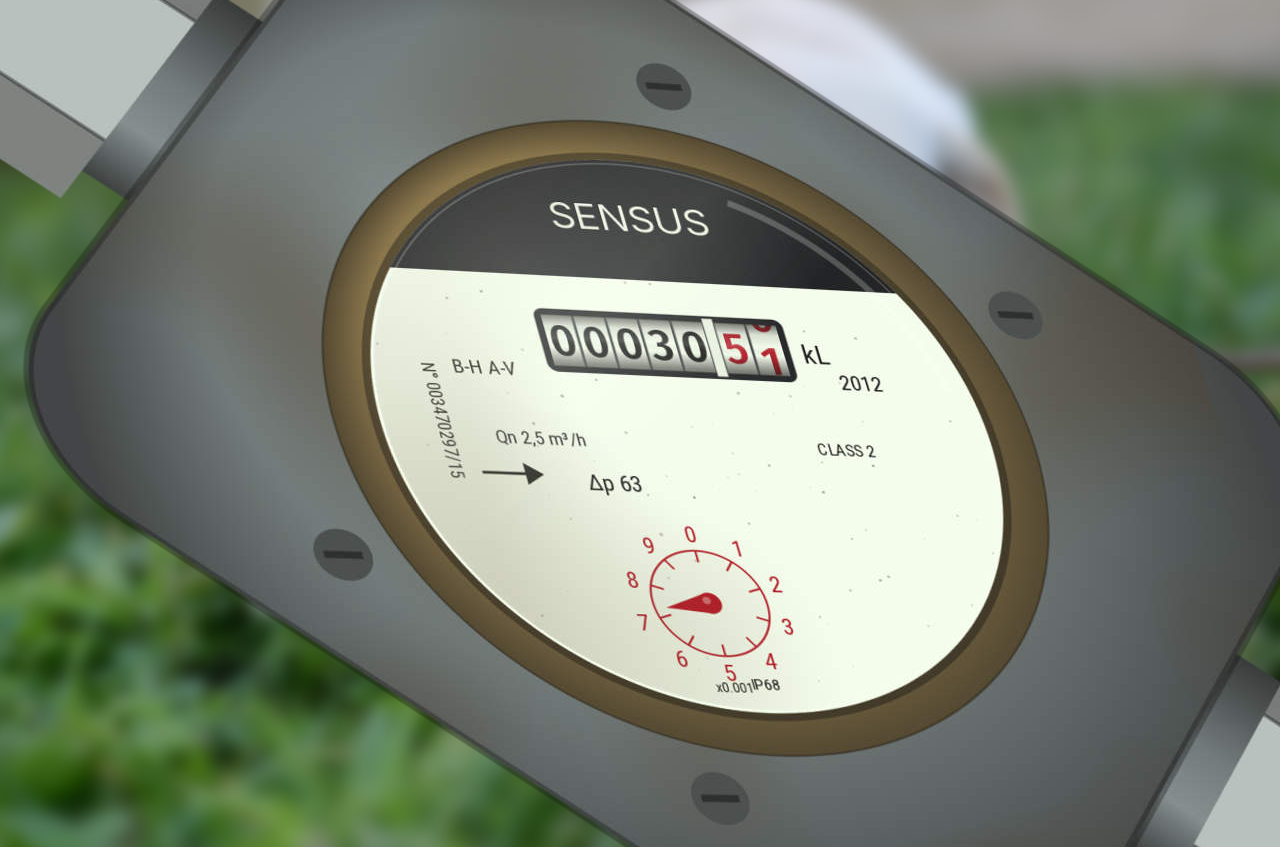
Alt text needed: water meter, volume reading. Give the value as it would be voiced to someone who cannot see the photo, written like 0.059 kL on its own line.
30.507 kL
